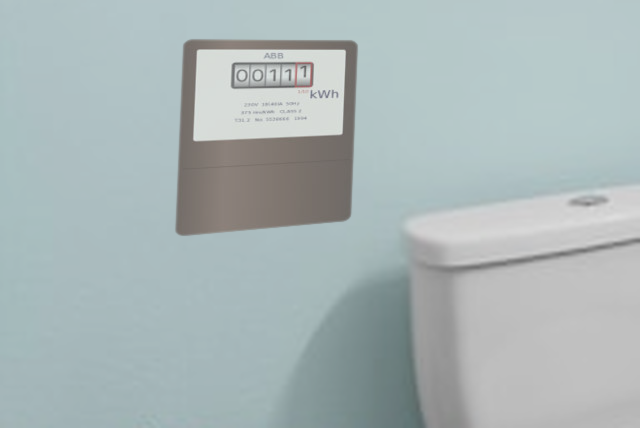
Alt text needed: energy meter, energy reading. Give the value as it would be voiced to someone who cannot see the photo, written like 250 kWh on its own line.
11.1 kWh
